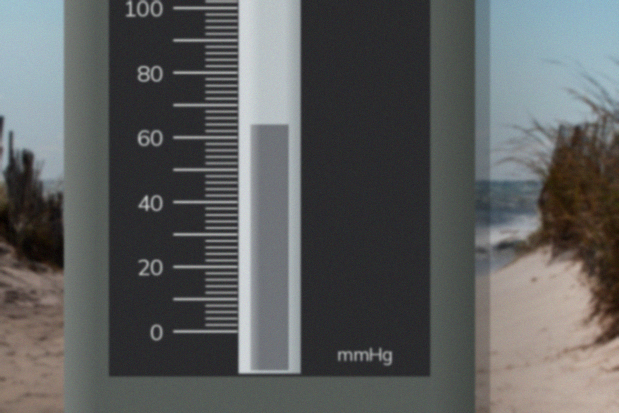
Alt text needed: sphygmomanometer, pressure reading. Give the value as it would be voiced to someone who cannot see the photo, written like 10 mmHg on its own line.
64 mmHg
